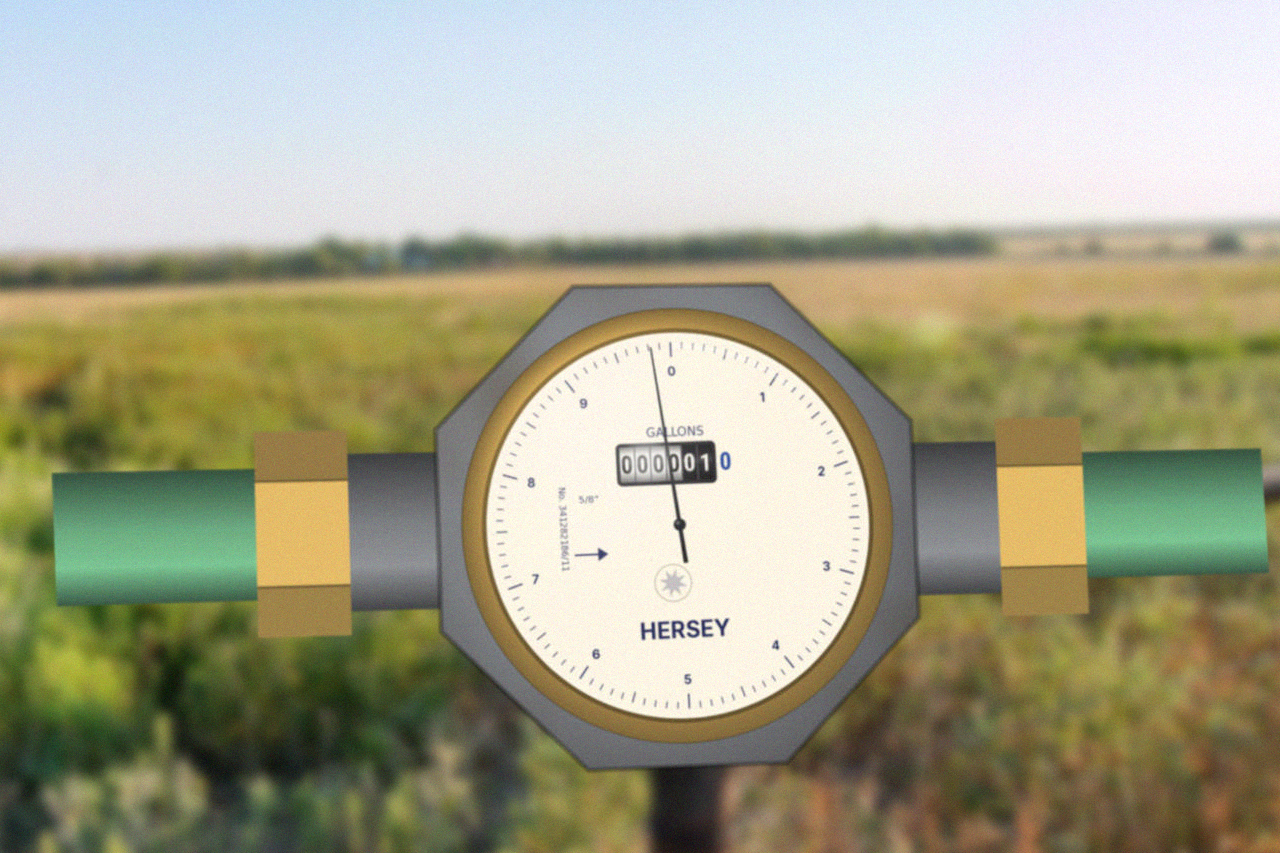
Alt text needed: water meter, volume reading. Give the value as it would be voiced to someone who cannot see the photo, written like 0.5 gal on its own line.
9.8 gal
